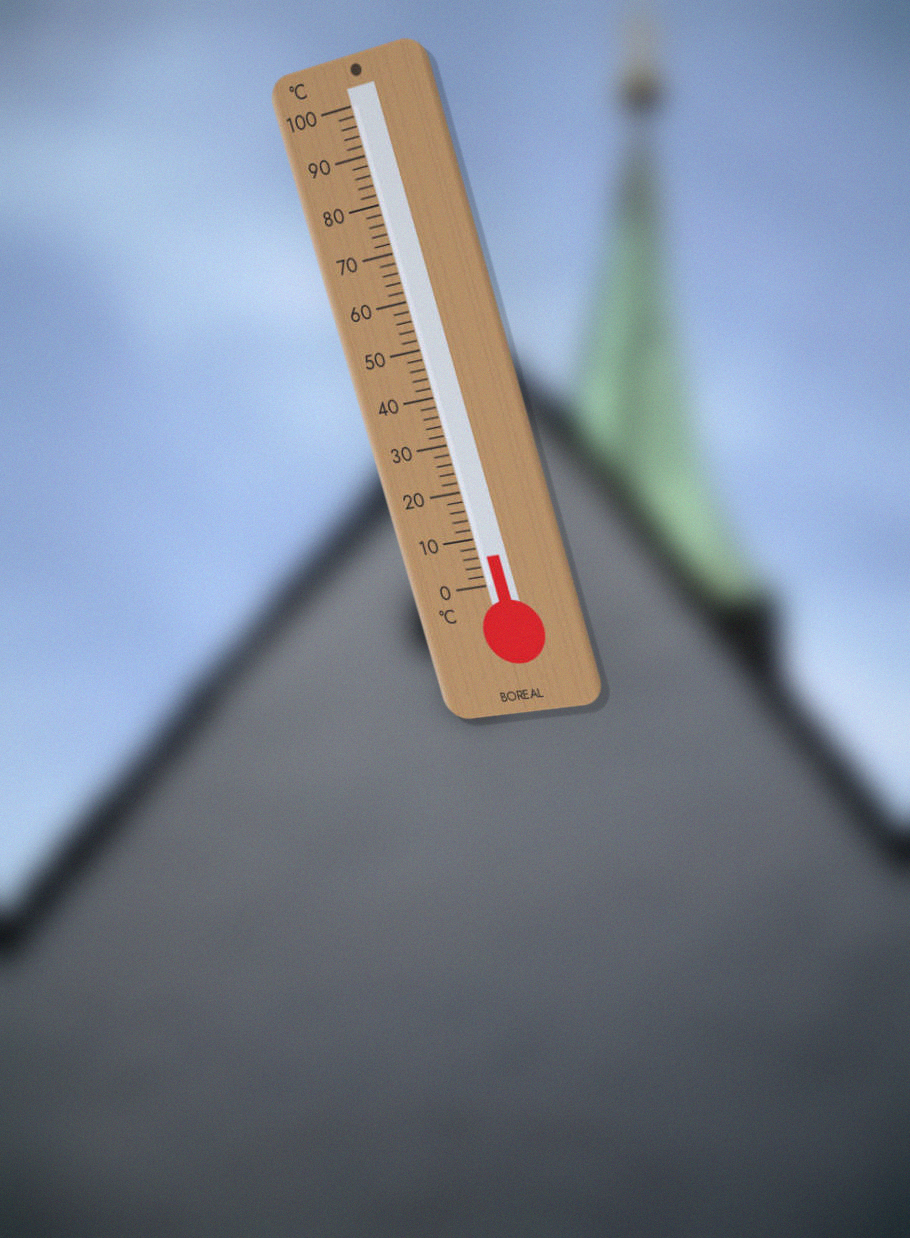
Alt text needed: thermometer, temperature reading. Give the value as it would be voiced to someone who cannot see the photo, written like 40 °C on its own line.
6 °C
